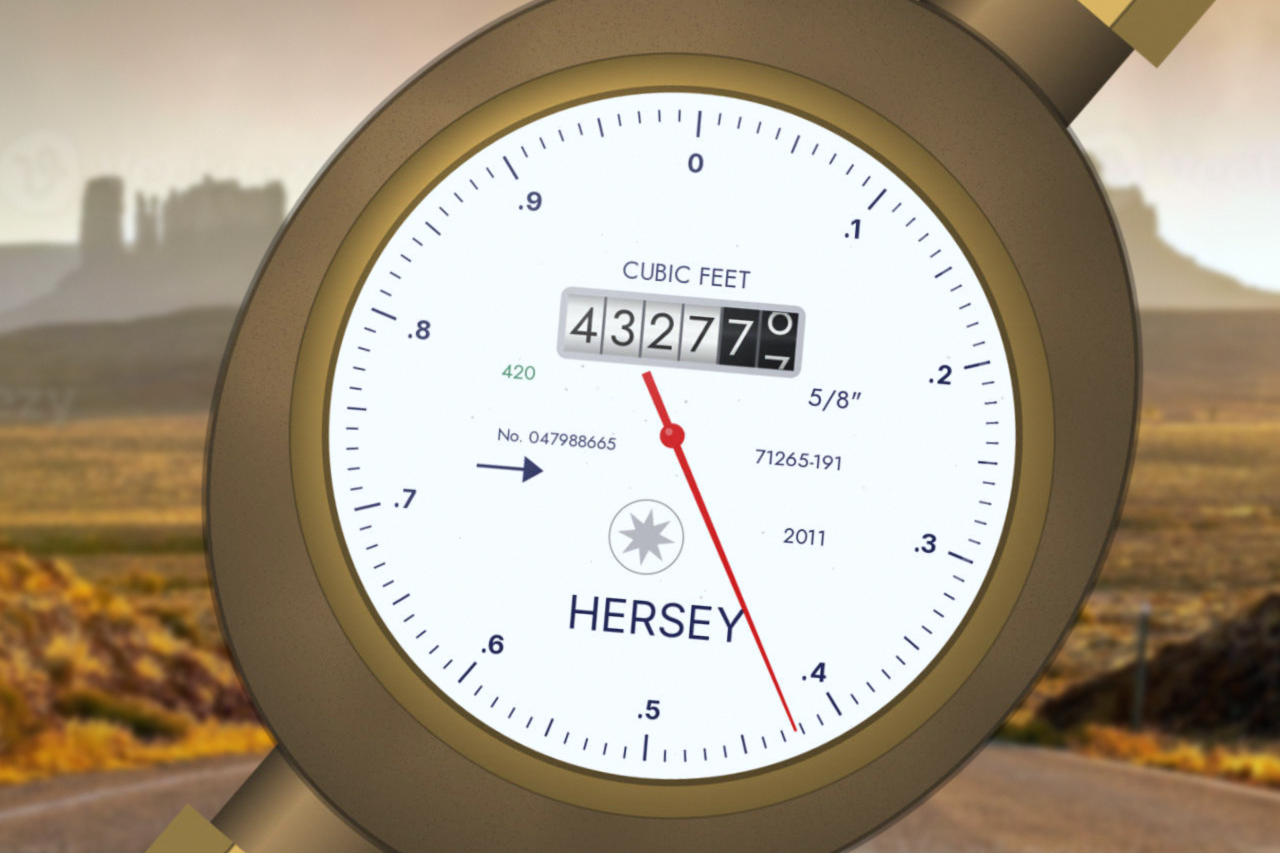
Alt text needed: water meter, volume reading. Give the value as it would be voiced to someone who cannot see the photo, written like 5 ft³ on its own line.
432776.42 ft³
